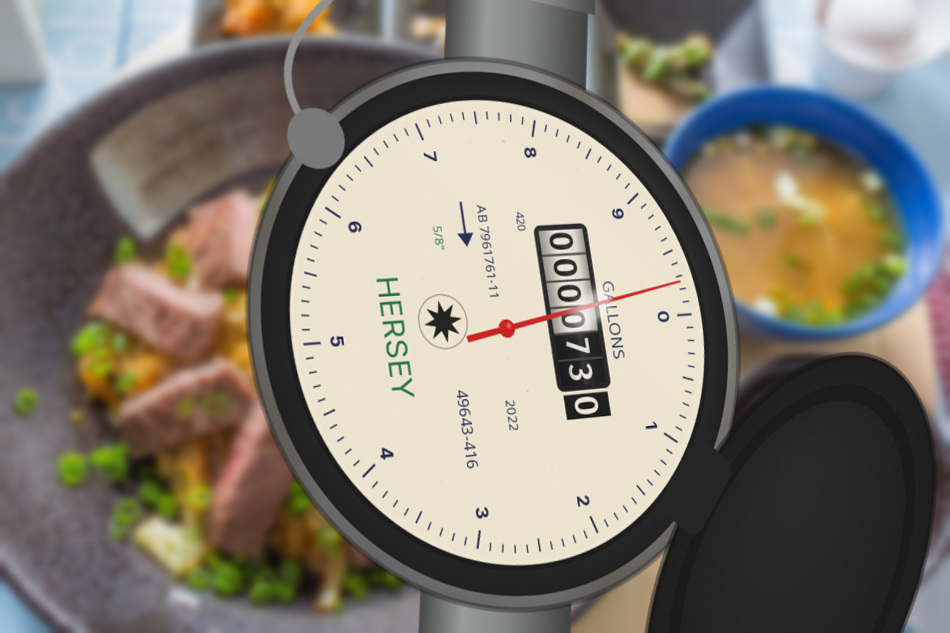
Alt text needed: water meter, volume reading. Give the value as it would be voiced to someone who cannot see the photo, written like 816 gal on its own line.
729.7 gal
